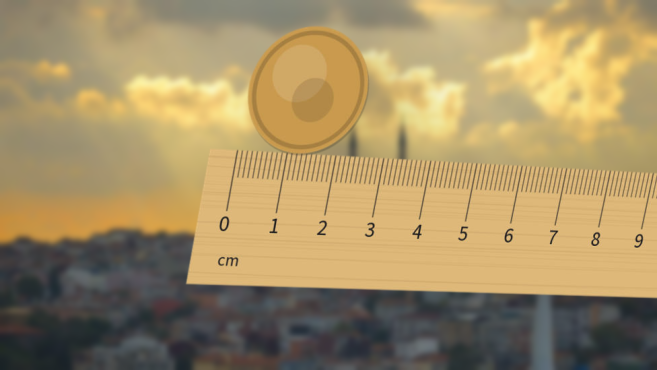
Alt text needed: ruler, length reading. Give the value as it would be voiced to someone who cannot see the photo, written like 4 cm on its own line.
2.4 cm
